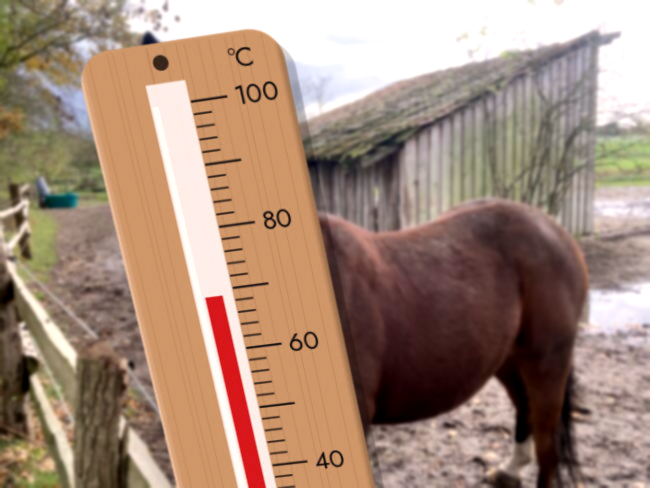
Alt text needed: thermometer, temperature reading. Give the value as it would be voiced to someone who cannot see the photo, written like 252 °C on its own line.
69 °C
